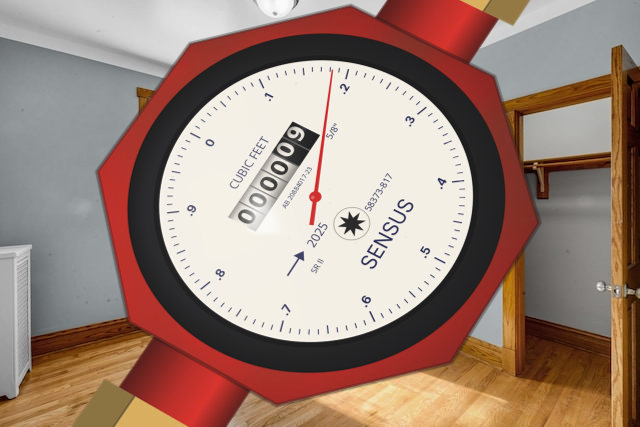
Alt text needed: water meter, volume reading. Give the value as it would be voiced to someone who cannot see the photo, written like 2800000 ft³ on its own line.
9.18 ft³
